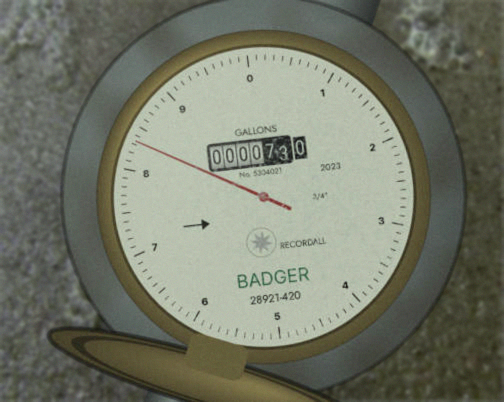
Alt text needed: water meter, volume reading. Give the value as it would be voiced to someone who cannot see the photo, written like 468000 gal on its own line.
728.3 gal
